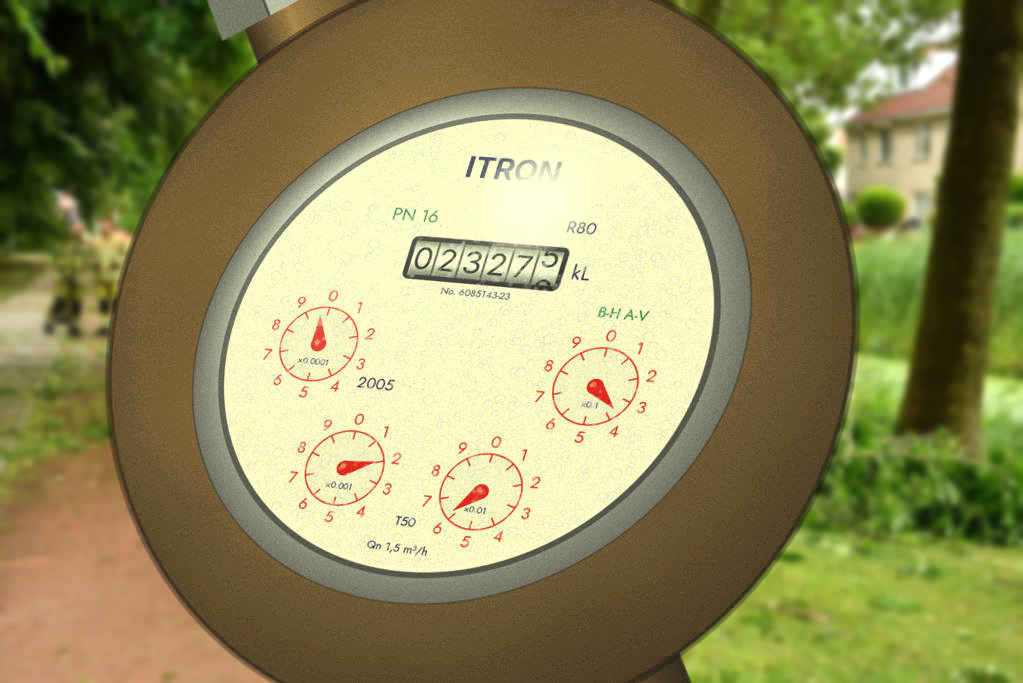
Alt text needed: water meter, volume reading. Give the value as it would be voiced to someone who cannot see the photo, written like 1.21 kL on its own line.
23275.3619 kL
